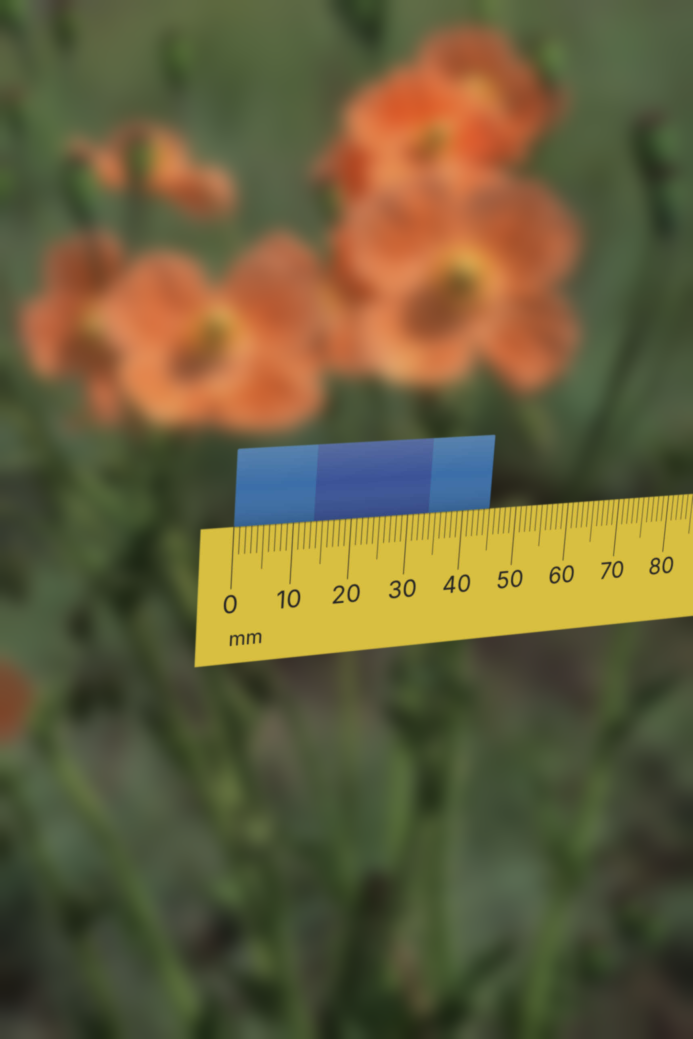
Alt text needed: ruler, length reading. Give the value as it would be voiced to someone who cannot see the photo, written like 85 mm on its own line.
45 mm
